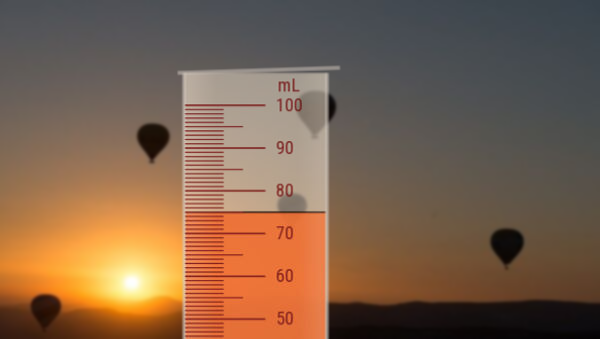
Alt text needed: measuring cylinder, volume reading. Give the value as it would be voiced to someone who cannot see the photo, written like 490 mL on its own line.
75 mL
